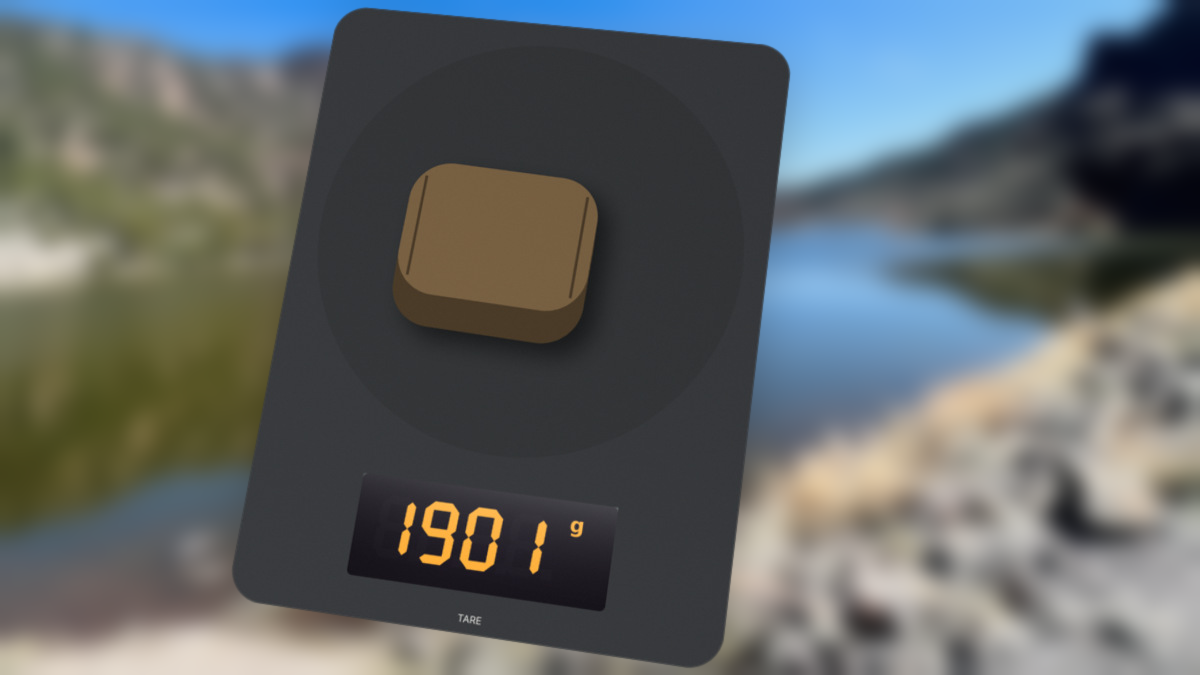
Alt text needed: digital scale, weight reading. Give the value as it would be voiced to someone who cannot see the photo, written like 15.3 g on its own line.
1901 g
